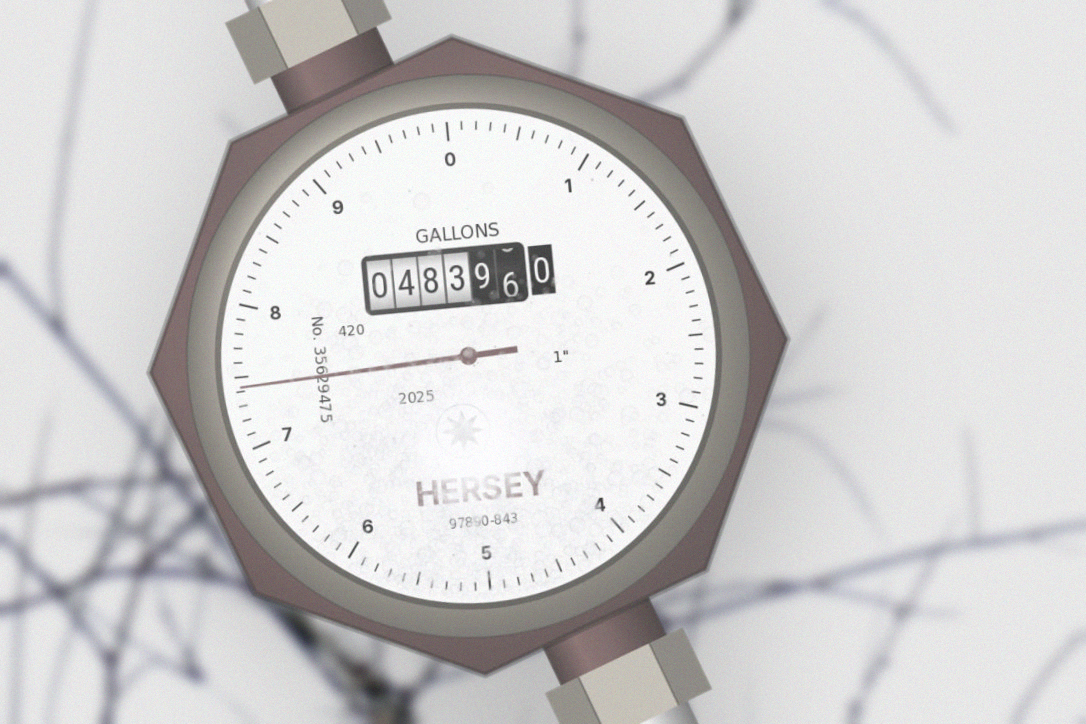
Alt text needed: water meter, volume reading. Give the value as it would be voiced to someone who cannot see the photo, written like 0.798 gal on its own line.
483957.4 gal
